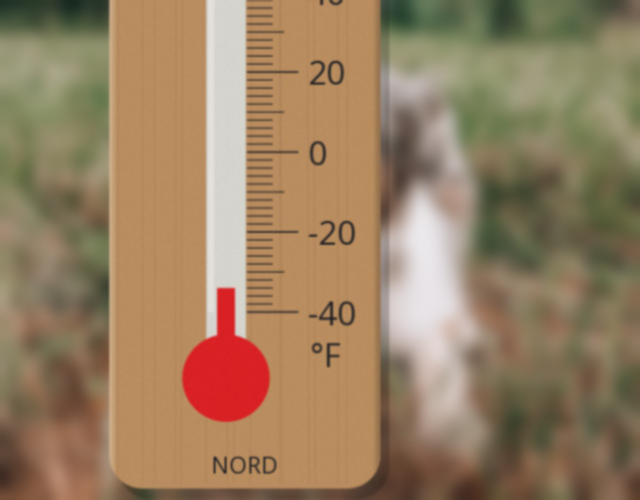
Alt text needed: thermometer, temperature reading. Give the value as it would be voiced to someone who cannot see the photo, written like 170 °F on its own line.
-34 °F
